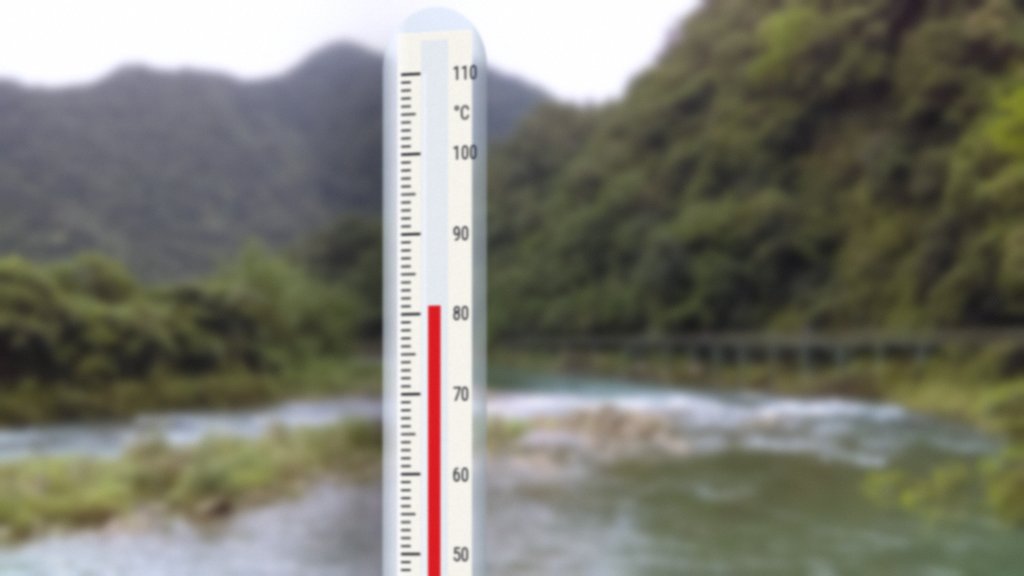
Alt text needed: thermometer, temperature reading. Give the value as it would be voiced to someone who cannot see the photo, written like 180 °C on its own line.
81 °C
